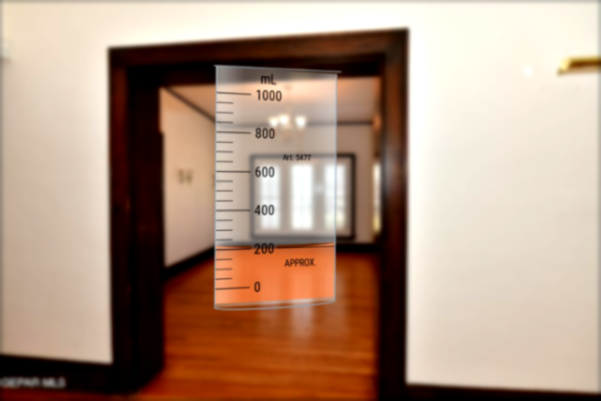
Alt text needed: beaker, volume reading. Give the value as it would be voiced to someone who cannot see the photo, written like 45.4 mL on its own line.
200 mL
